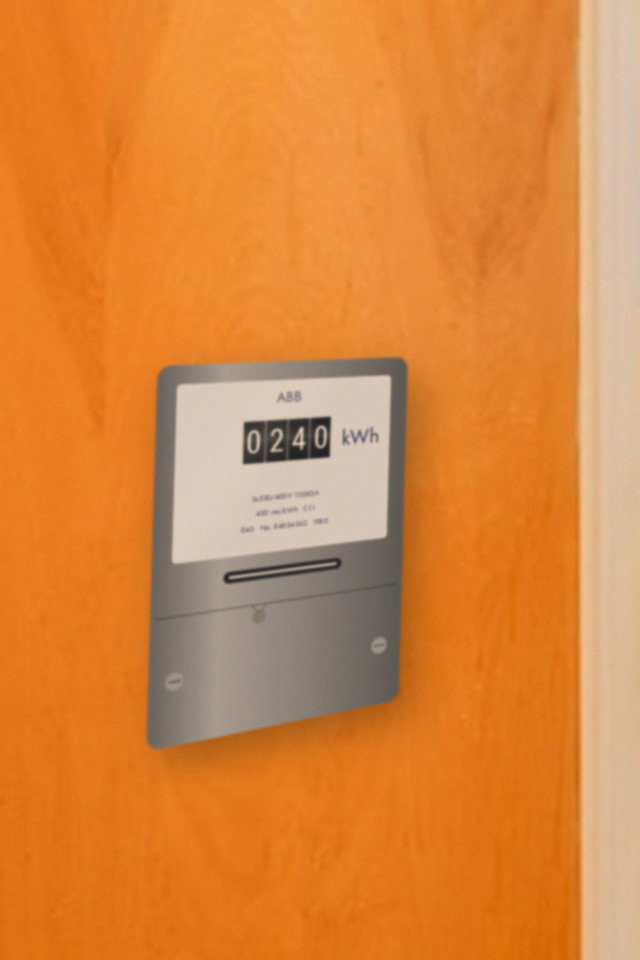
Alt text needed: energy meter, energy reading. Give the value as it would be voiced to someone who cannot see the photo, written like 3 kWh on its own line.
240 kWh
